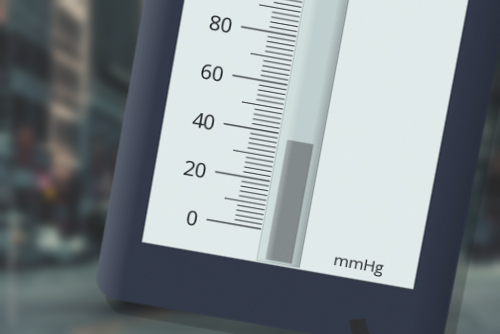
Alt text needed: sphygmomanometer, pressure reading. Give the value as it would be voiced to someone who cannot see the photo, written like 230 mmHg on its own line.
38 mmHg
